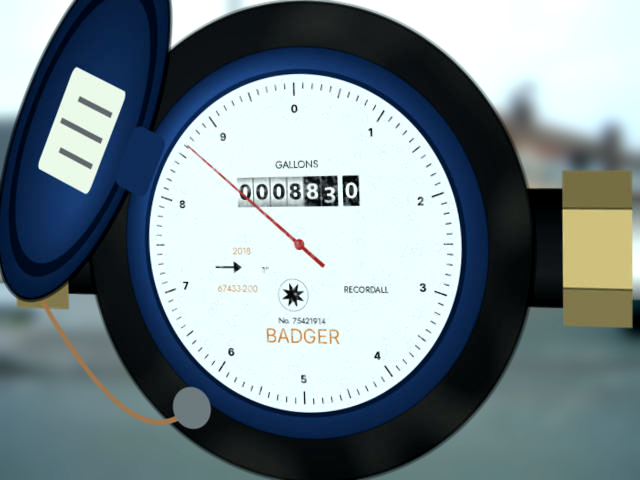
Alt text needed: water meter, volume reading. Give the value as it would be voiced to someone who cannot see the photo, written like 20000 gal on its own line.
8828.6 gal
